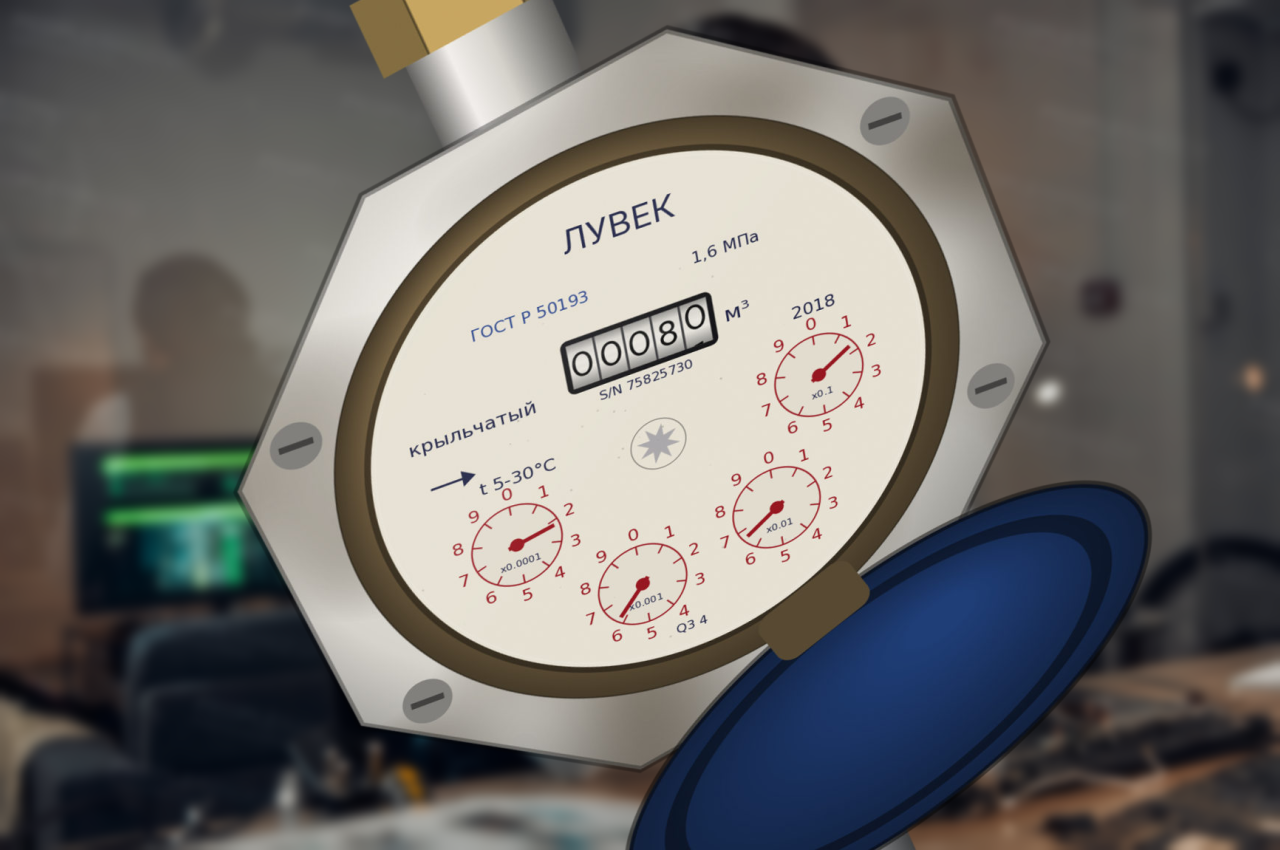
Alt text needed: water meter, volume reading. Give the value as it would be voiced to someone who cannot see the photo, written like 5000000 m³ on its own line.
80.1662 m³
